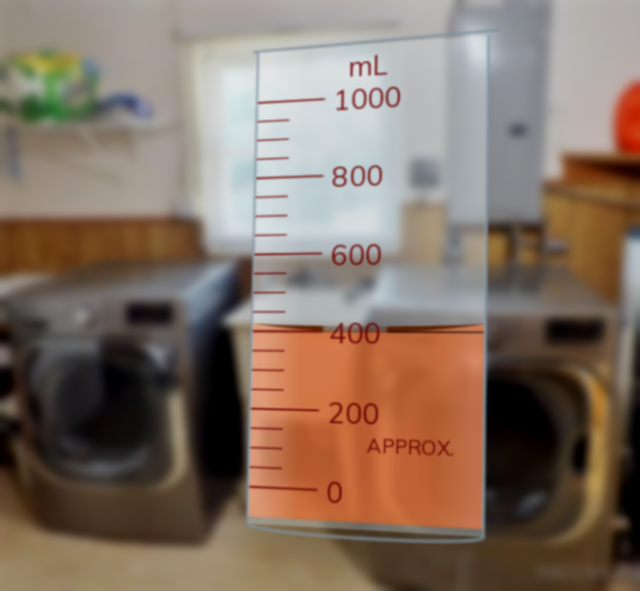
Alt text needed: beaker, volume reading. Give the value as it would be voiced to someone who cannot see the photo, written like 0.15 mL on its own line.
400 mL
